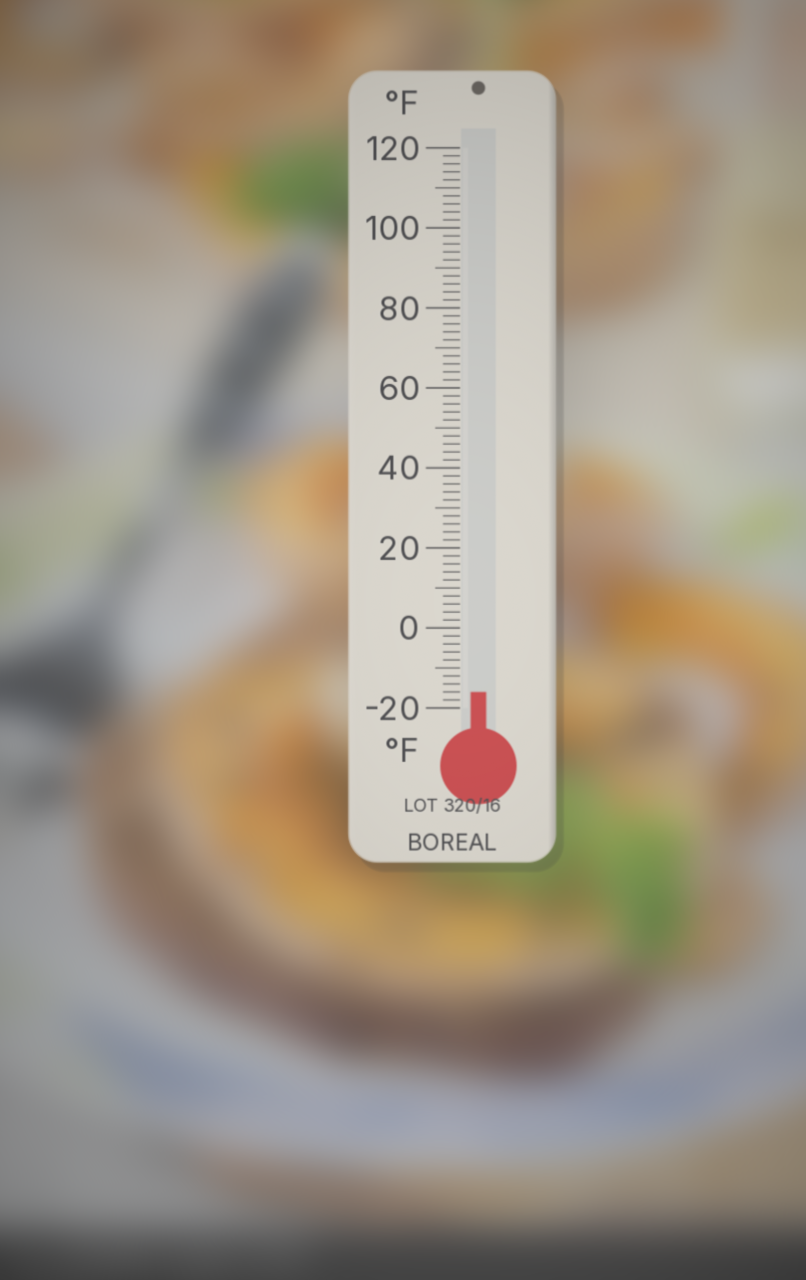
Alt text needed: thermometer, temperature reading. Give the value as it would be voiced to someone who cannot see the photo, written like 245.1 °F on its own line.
-16 °F
